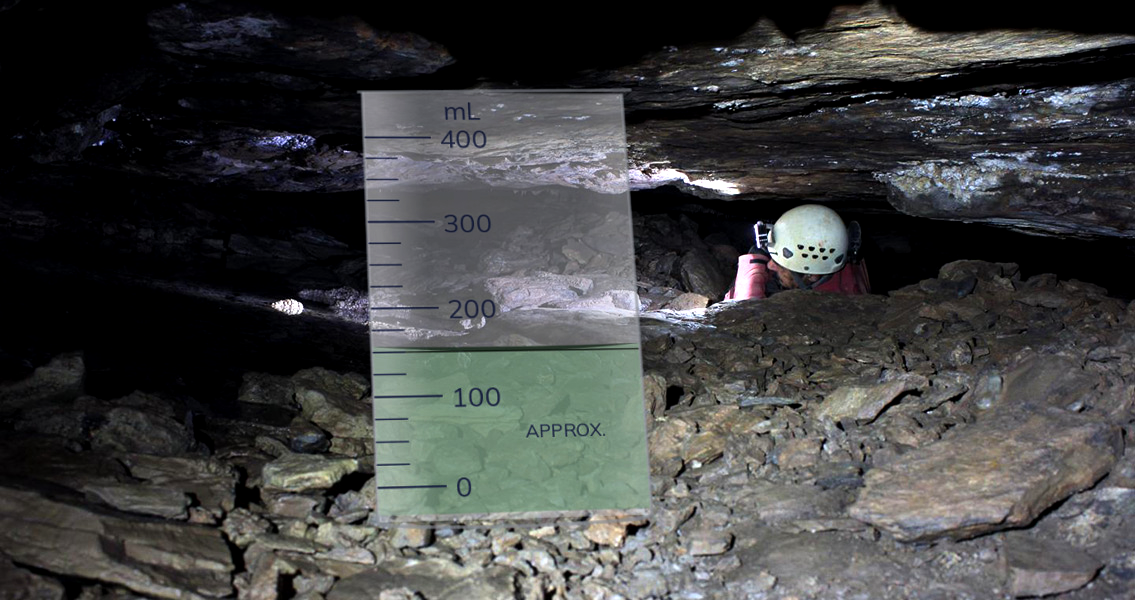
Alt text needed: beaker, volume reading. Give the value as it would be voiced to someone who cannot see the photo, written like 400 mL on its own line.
150 mL
